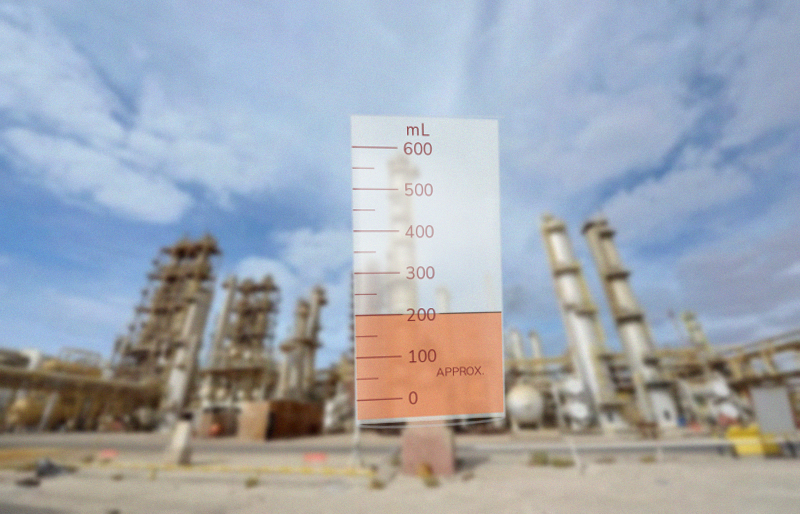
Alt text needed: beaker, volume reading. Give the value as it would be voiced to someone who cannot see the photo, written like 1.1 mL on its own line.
200 mL
